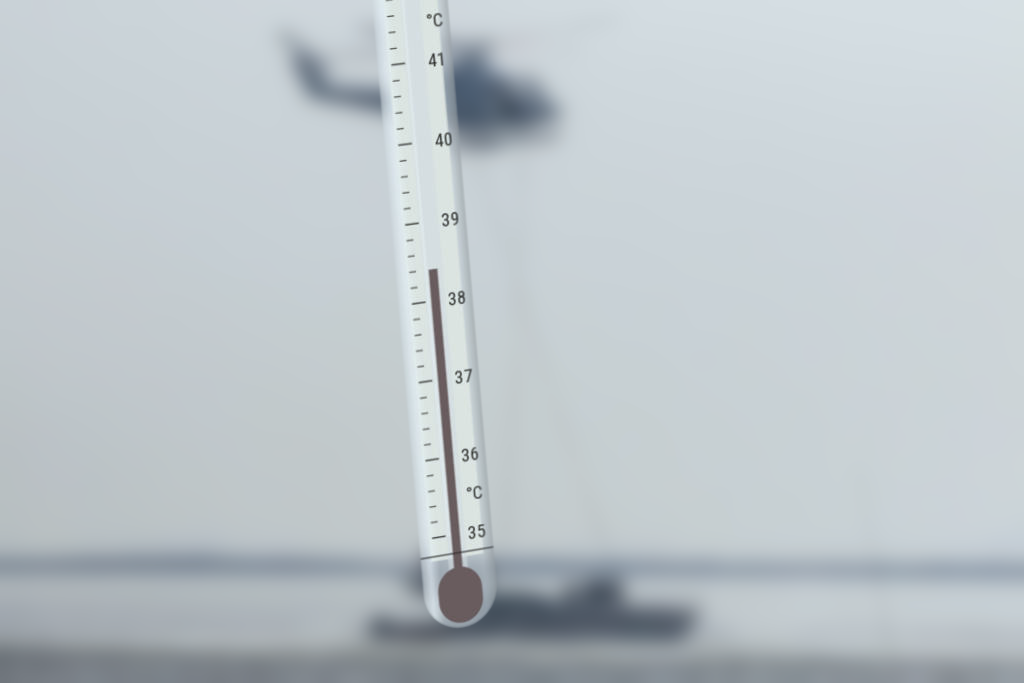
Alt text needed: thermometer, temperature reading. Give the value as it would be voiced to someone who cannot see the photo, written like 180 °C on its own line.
38.4 °C
